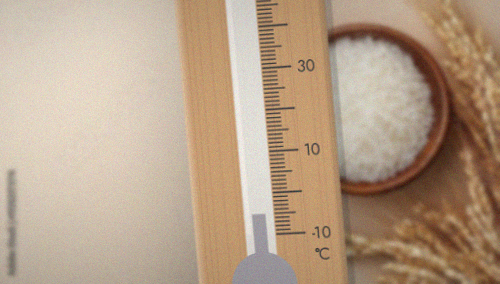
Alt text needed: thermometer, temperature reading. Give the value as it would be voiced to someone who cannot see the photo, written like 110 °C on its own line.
-5 °C
